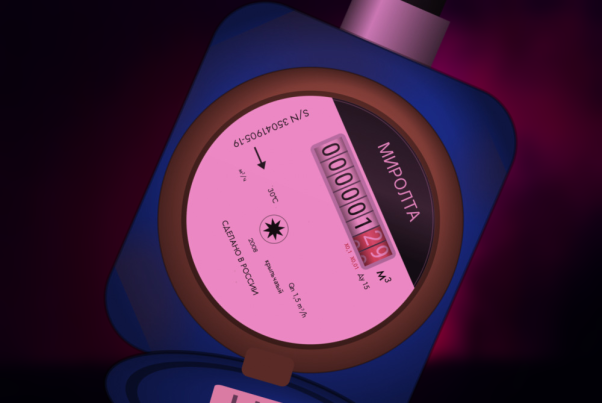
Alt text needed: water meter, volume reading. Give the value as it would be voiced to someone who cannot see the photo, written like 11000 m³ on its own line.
1.29 m³
